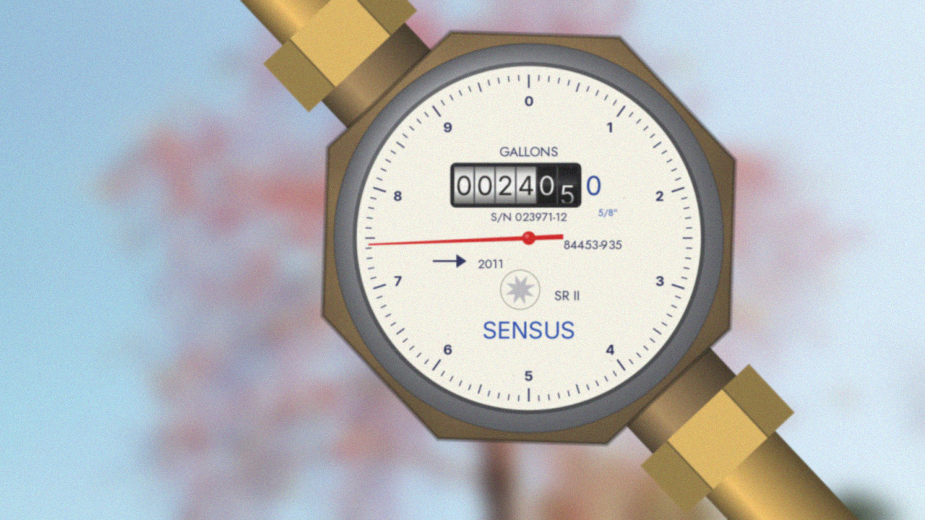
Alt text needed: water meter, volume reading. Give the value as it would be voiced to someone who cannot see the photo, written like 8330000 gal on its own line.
24047.4 gal
